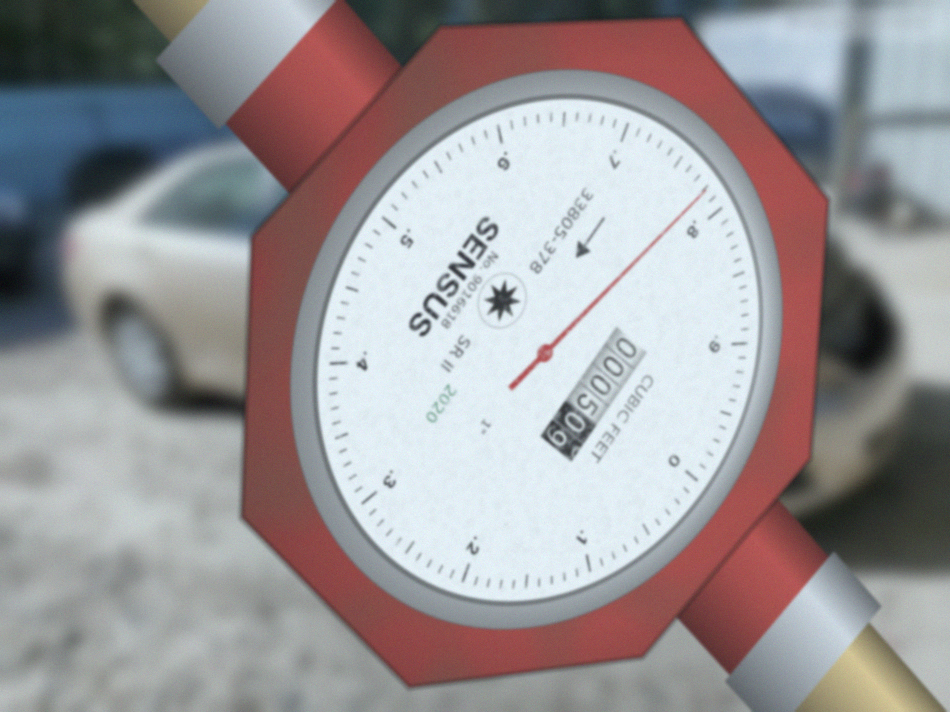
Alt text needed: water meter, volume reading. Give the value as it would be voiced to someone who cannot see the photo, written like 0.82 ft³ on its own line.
508.78 ft³
